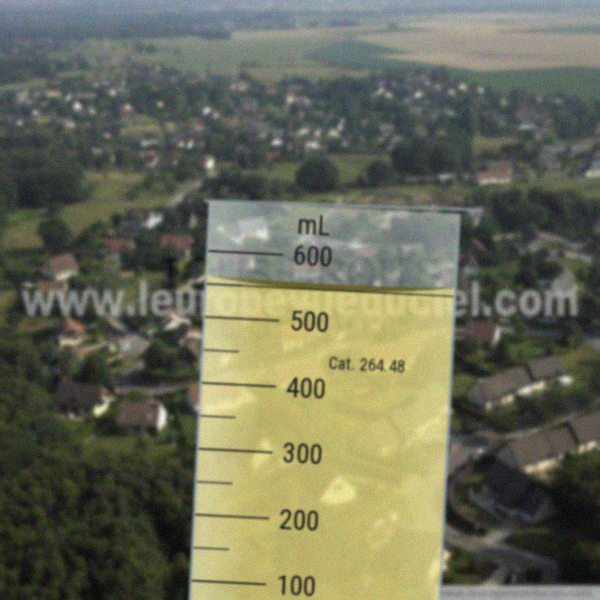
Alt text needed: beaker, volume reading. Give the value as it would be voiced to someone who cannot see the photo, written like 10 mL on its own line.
550 mL
